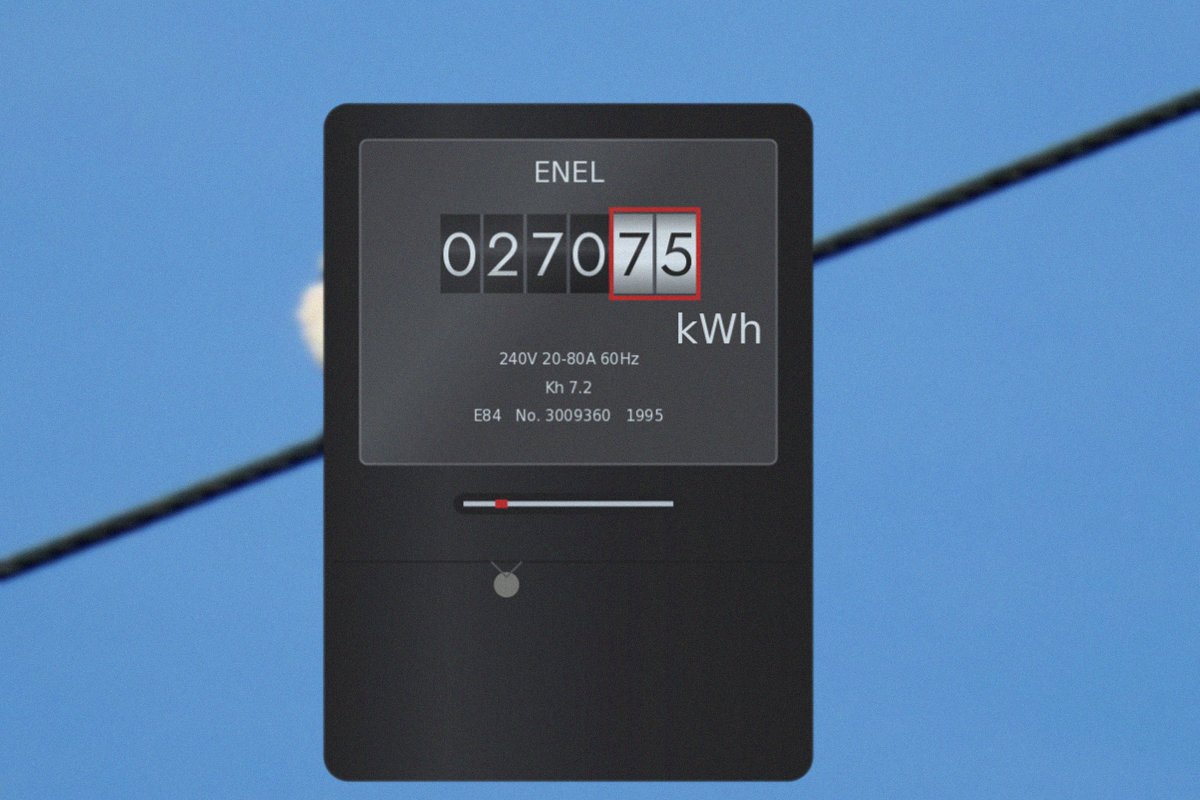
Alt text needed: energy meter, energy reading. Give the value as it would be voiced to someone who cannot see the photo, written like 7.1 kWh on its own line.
270.75 kWh
